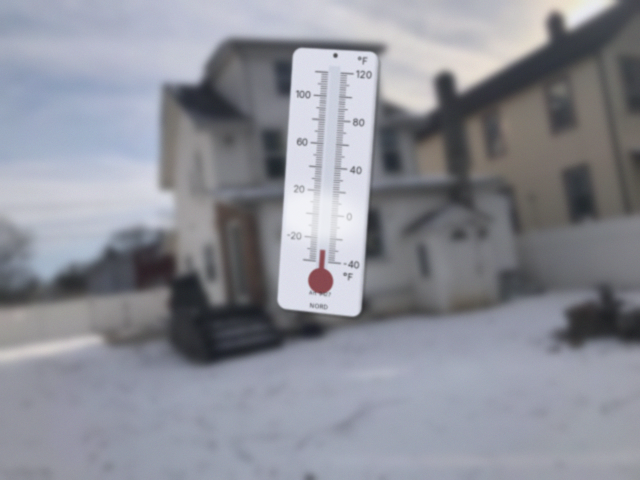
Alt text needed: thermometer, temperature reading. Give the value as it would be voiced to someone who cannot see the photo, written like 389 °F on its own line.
-30 °F
